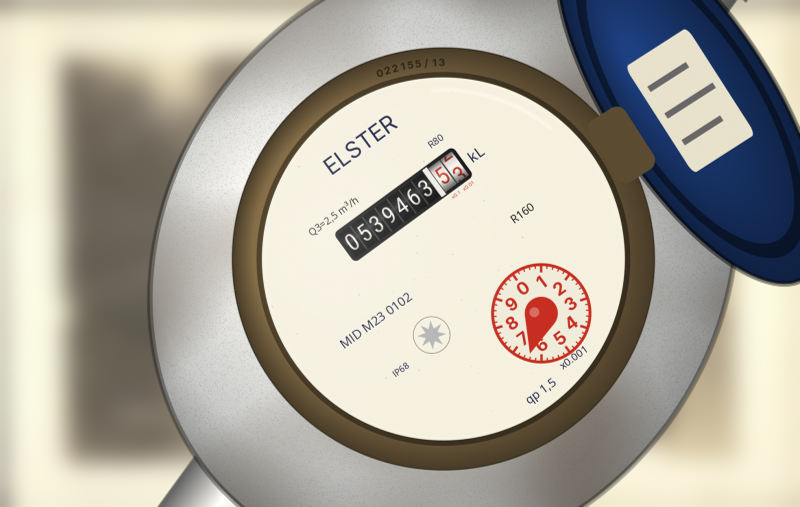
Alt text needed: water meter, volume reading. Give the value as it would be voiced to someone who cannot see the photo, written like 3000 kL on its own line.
539463.526 kL
